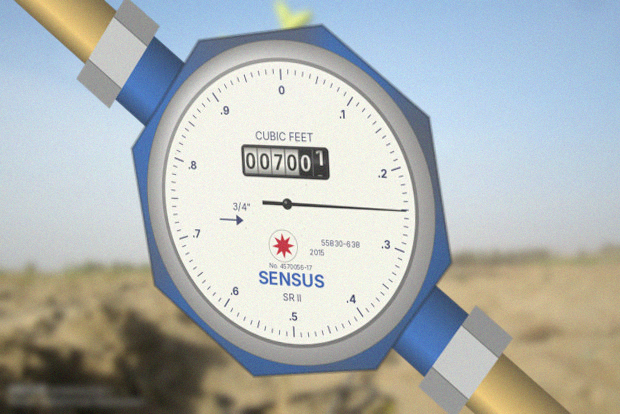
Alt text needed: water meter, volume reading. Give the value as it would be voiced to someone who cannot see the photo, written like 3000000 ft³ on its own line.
7001.25 ft³
